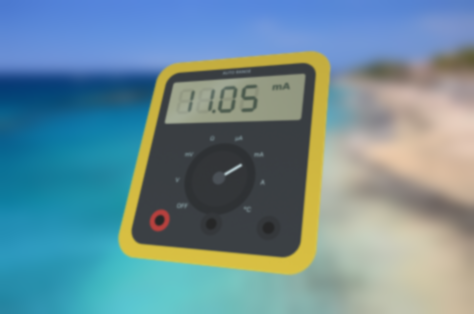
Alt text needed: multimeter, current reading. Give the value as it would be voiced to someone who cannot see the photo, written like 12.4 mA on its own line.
11.05 mA
